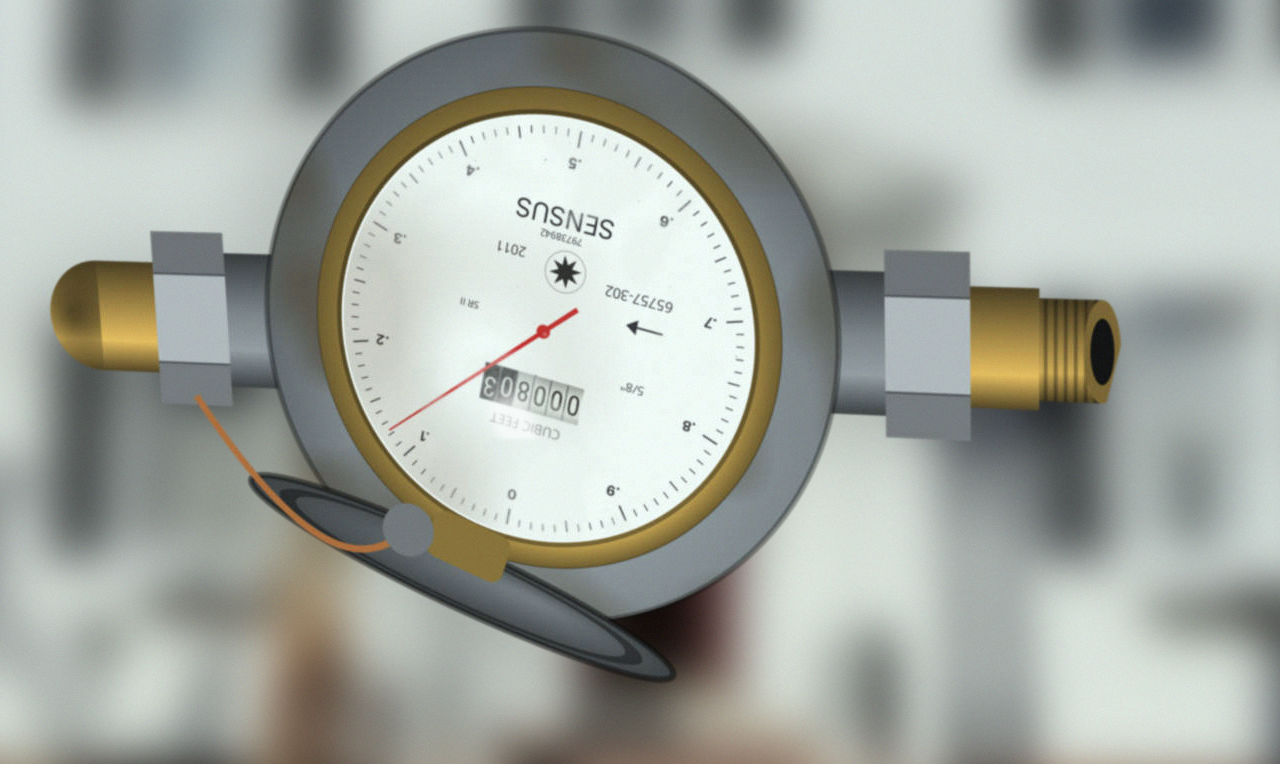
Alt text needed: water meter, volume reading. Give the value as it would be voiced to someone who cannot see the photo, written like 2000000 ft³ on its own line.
803.12 ft³
